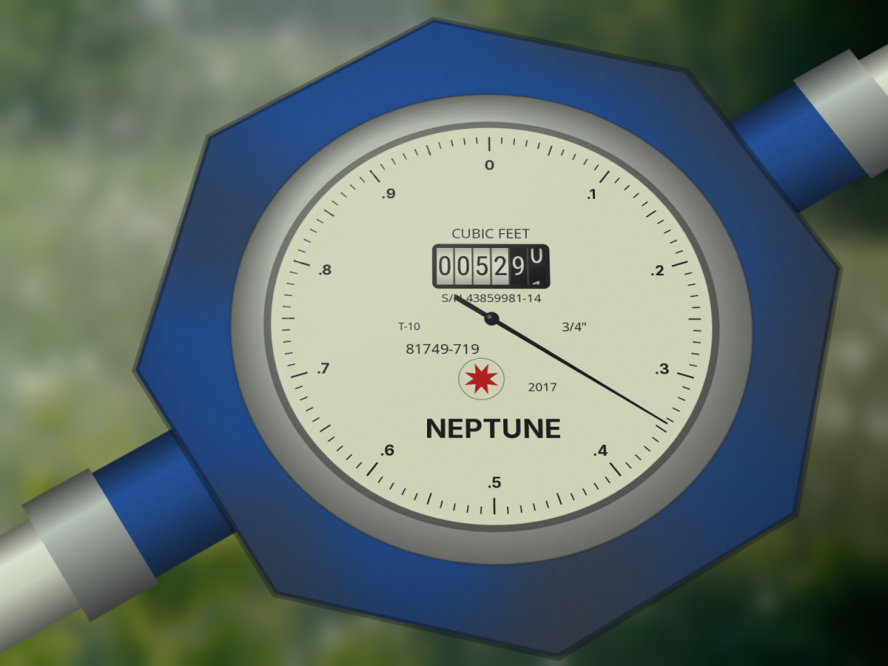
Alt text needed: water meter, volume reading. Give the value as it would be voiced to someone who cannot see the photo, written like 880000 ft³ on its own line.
5290.34 ft³
